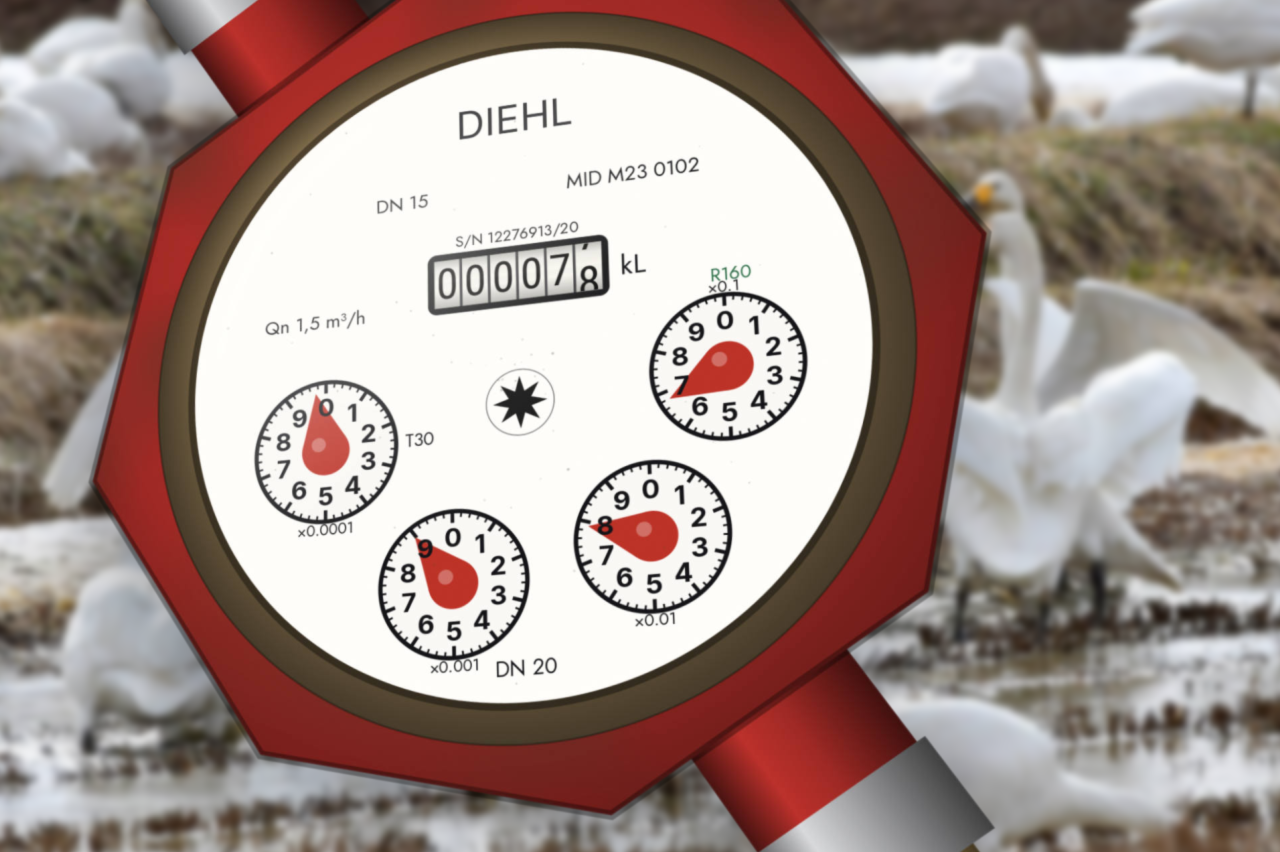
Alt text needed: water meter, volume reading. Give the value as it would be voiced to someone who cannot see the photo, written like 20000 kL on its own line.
77.6789 kL
